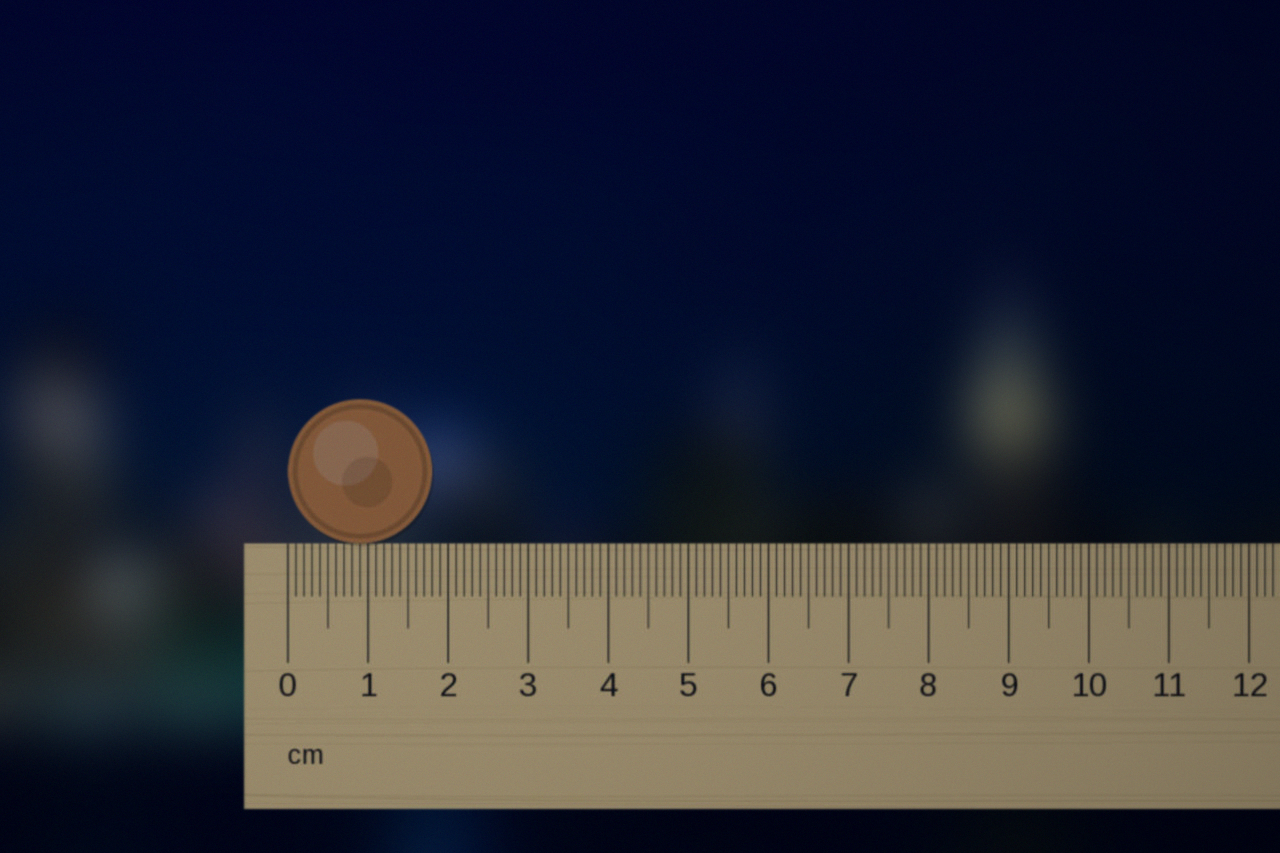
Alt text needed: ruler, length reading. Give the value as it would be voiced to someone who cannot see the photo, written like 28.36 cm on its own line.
1.8 cm
